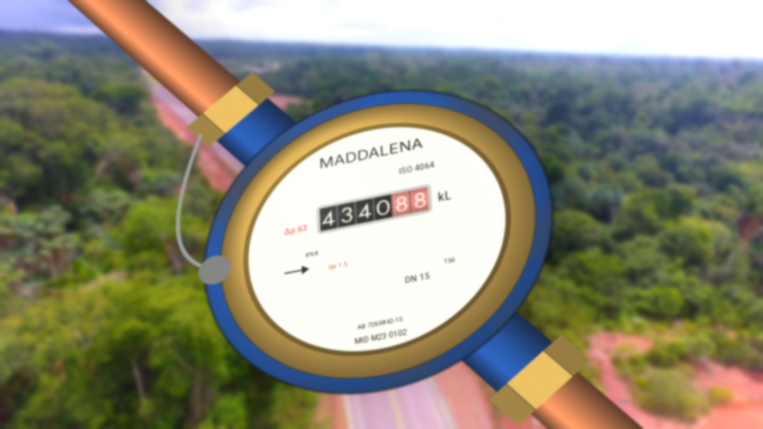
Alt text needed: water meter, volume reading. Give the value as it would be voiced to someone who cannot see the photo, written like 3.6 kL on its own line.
4340.88 kL
